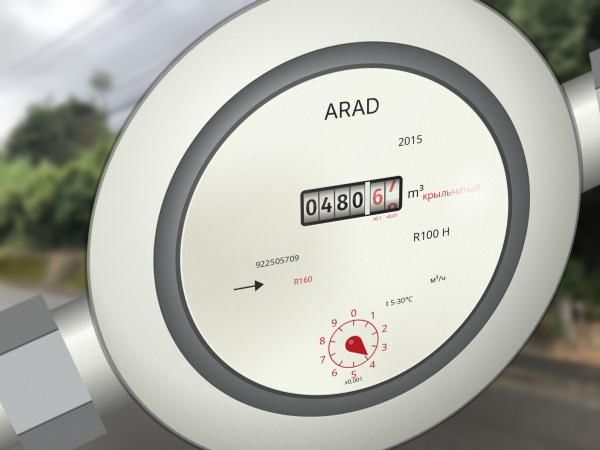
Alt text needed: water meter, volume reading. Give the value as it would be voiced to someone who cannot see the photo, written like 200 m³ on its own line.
480.673 m³
